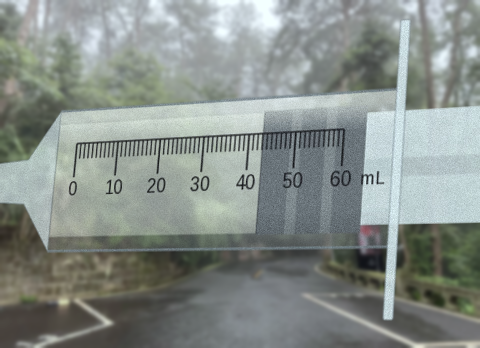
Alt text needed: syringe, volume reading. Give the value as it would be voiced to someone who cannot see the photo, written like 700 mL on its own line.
43 mL
